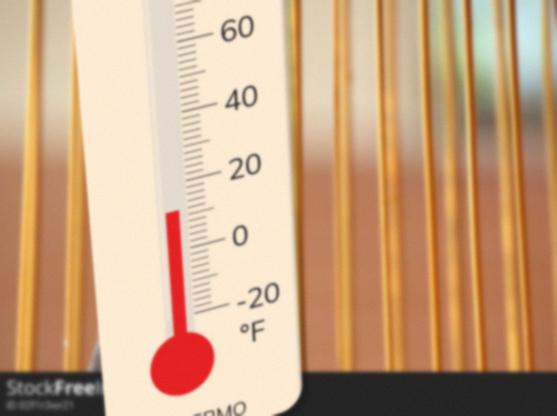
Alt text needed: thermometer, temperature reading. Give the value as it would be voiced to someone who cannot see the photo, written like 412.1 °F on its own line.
12 °F
